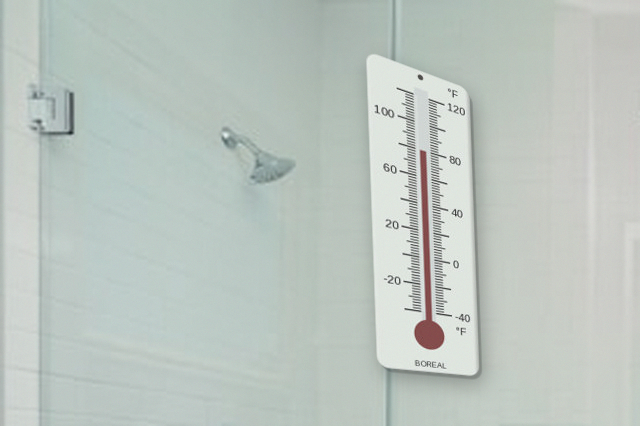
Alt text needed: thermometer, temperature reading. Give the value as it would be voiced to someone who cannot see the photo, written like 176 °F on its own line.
80 °F
